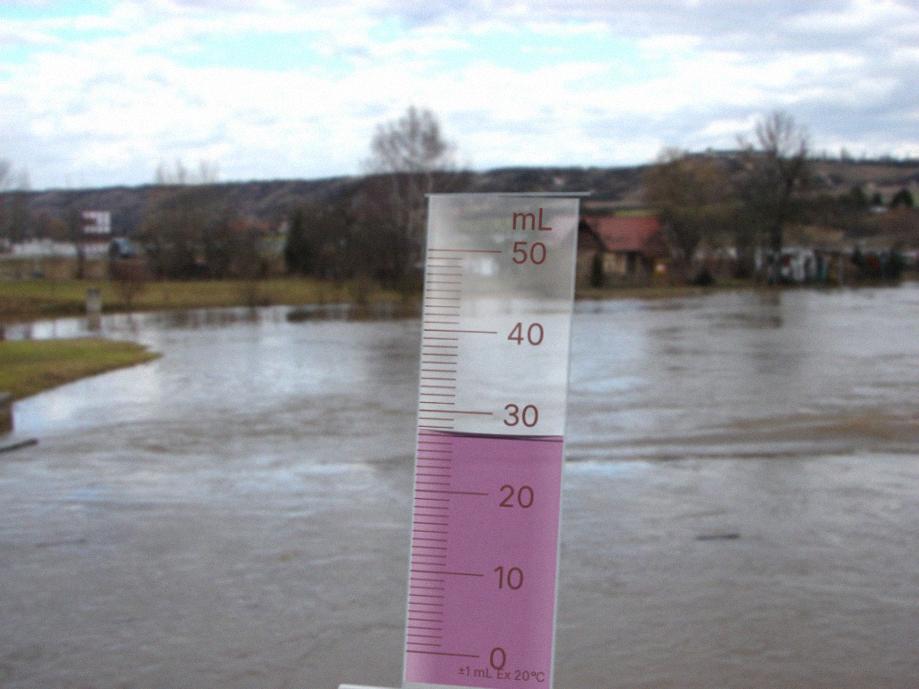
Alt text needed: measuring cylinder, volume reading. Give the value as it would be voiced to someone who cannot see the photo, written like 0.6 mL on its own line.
27 mL
